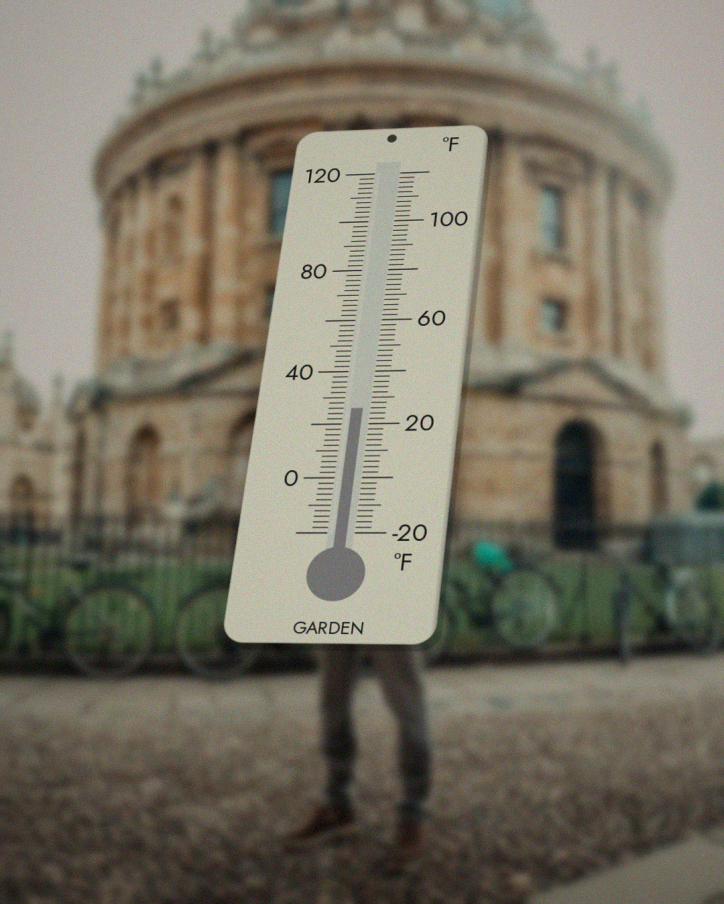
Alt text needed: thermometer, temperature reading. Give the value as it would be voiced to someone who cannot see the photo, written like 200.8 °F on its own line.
26 °F
